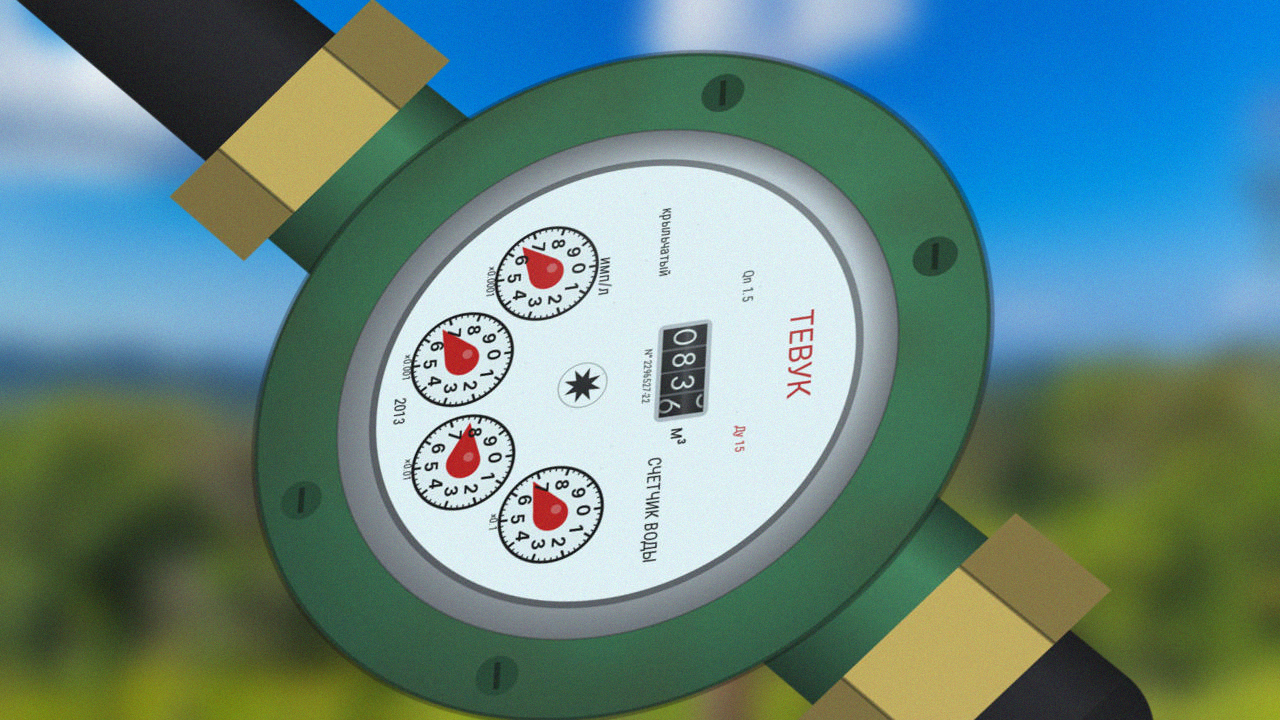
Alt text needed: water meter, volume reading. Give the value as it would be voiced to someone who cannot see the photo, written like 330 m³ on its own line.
835.6766 m³
